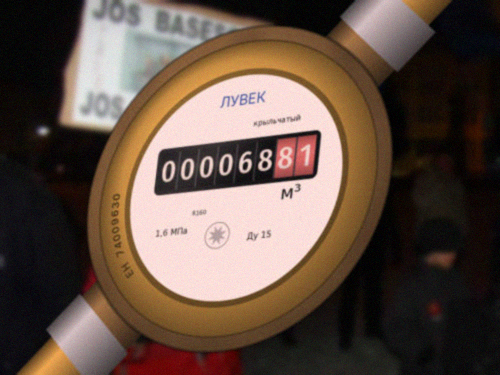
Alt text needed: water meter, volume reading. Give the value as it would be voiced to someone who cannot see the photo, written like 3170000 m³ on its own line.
68.81 m³
